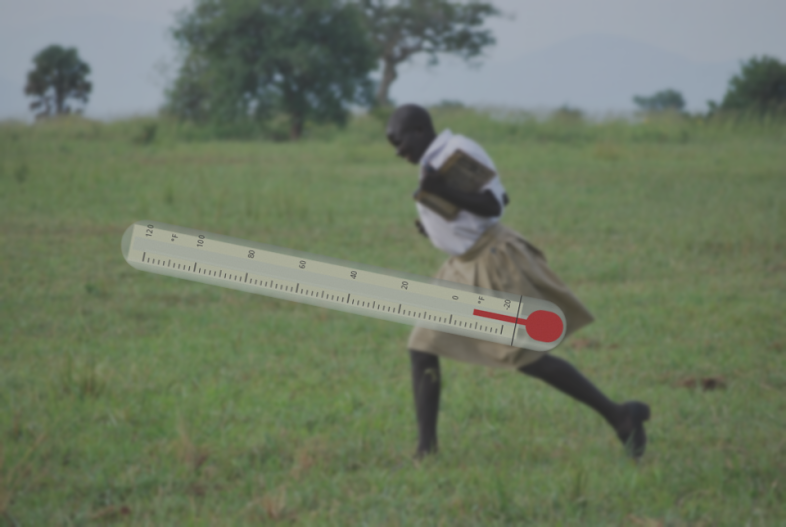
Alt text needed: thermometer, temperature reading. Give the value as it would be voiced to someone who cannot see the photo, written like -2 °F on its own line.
-8 °F
